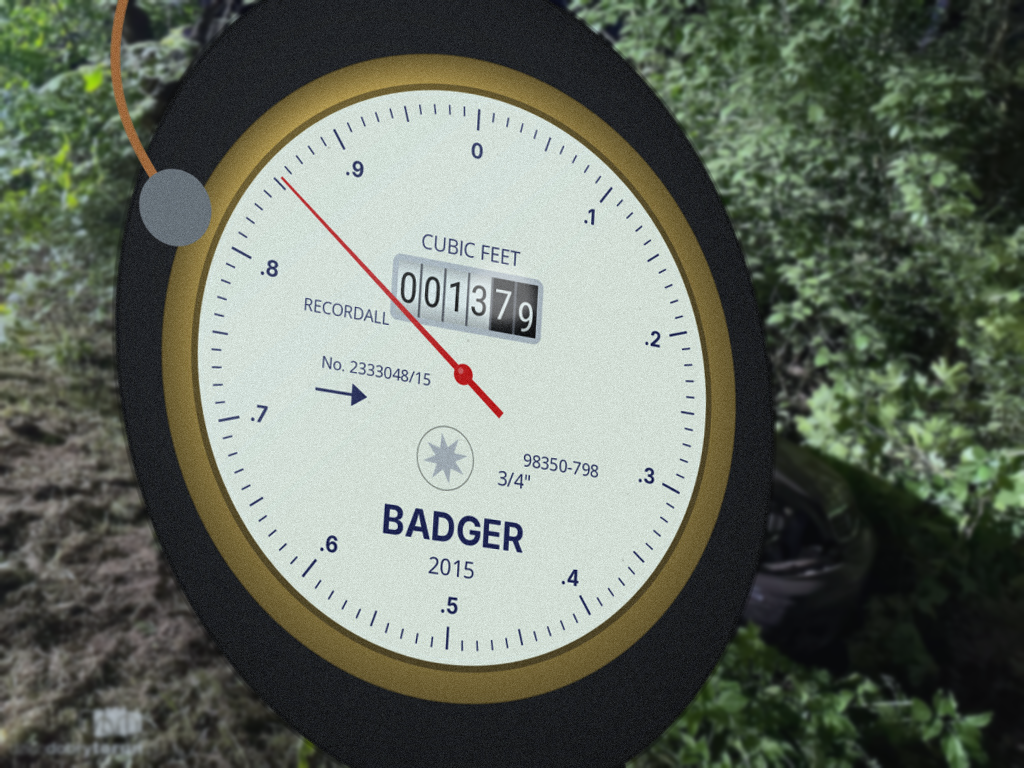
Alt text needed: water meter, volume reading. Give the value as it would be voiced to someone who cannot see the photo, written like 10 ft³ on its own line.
1378.85 ft³
